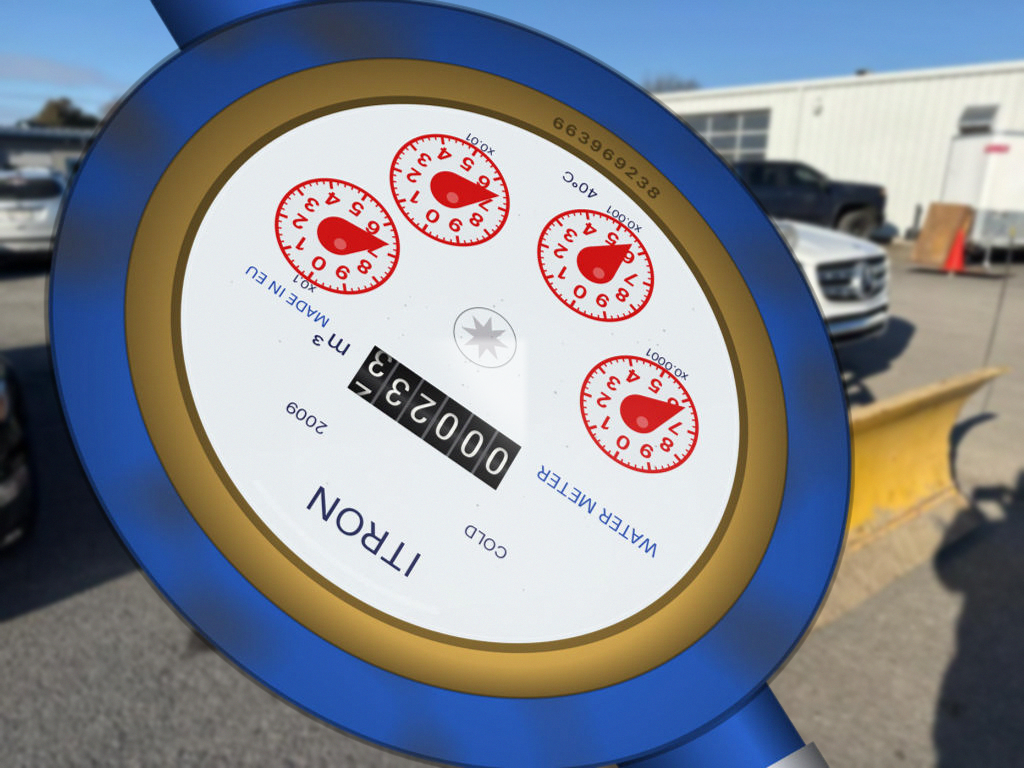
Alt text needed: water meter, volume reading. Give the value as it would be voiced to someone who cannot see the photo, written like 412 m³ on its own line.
232.6656 m³
